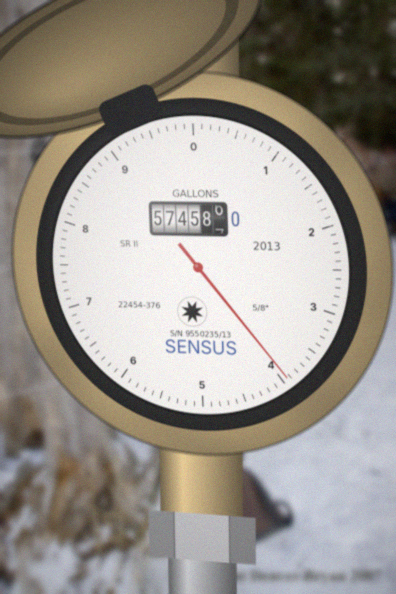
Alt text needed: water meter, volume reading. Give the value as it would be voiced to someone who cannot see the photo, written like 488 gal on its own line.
5745863.9 gal
